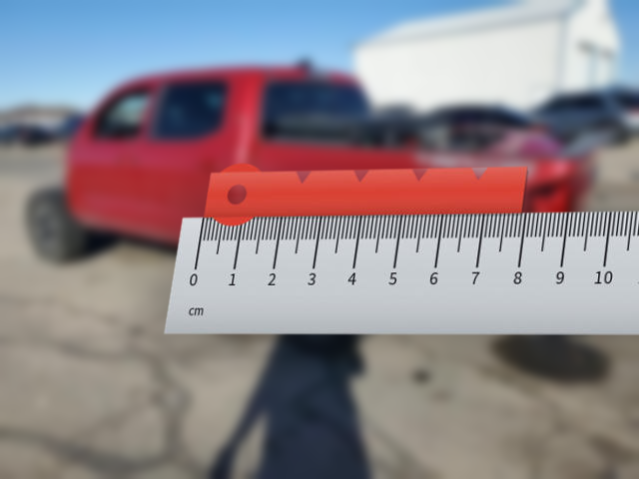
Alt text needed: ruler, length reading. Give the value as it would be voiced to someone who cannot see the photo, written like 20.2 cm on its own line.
7.9 cm
